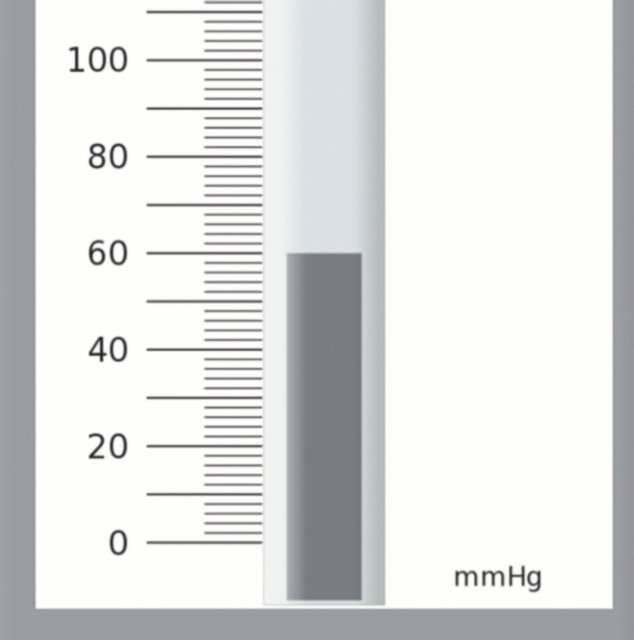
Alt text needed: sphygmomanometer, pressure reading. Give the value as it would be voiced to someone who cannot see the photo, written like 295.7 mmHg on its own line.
60 mmHg
